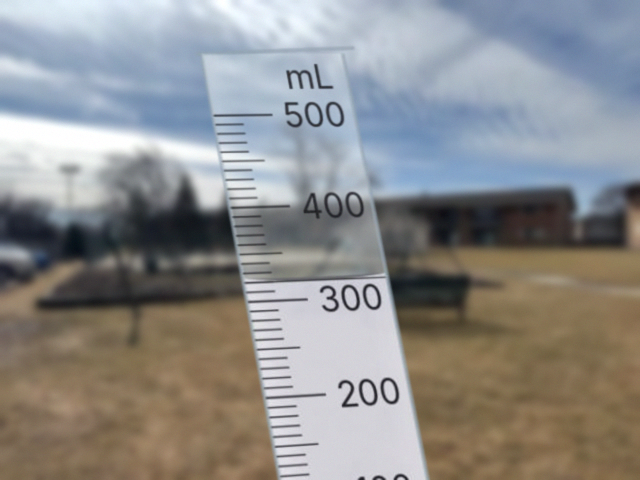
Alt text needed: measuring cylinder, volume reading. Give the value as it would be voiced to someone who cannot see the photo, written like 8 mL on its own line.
320 mL
